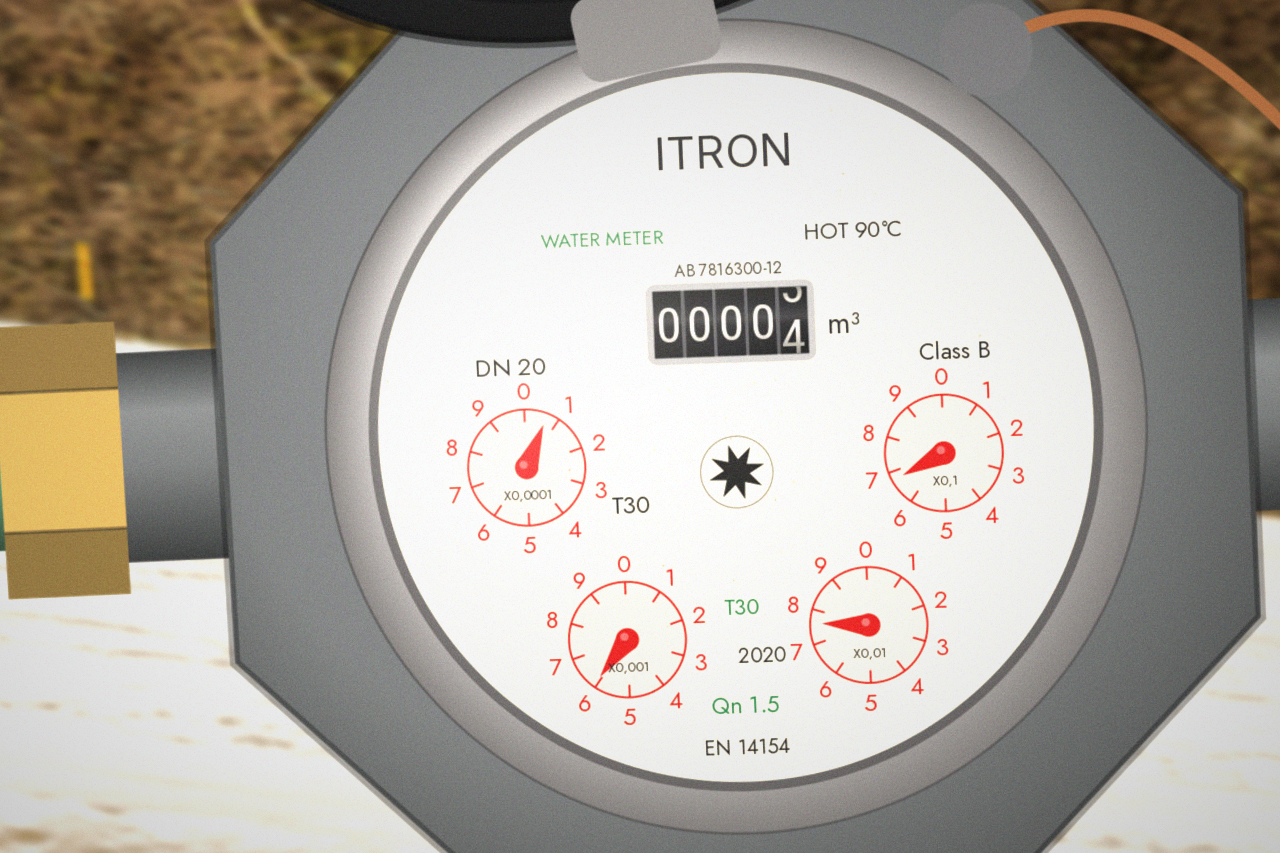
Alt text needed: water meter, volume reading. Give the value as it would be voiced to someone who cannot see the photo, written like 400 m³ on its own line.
3.6760 m³
